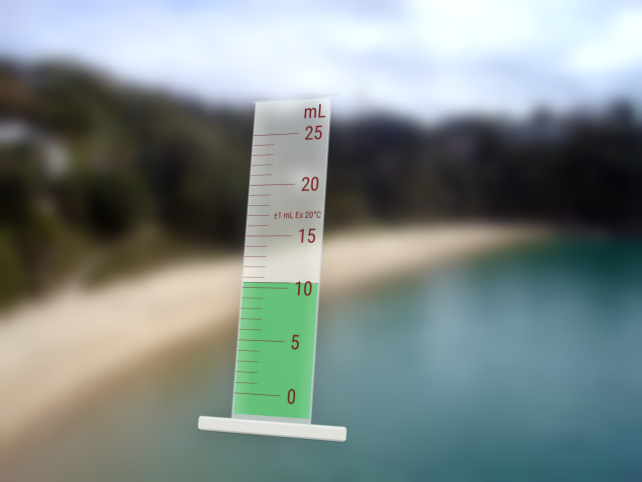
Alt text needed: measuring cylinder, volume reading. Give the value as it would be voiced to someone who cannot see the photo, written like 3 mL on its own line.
10.5 mL
